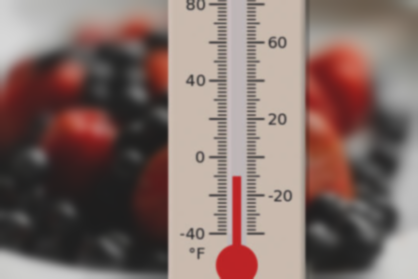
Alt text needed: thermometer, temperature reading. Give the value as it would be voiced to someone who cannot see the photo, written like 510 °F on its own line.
-10 °F
